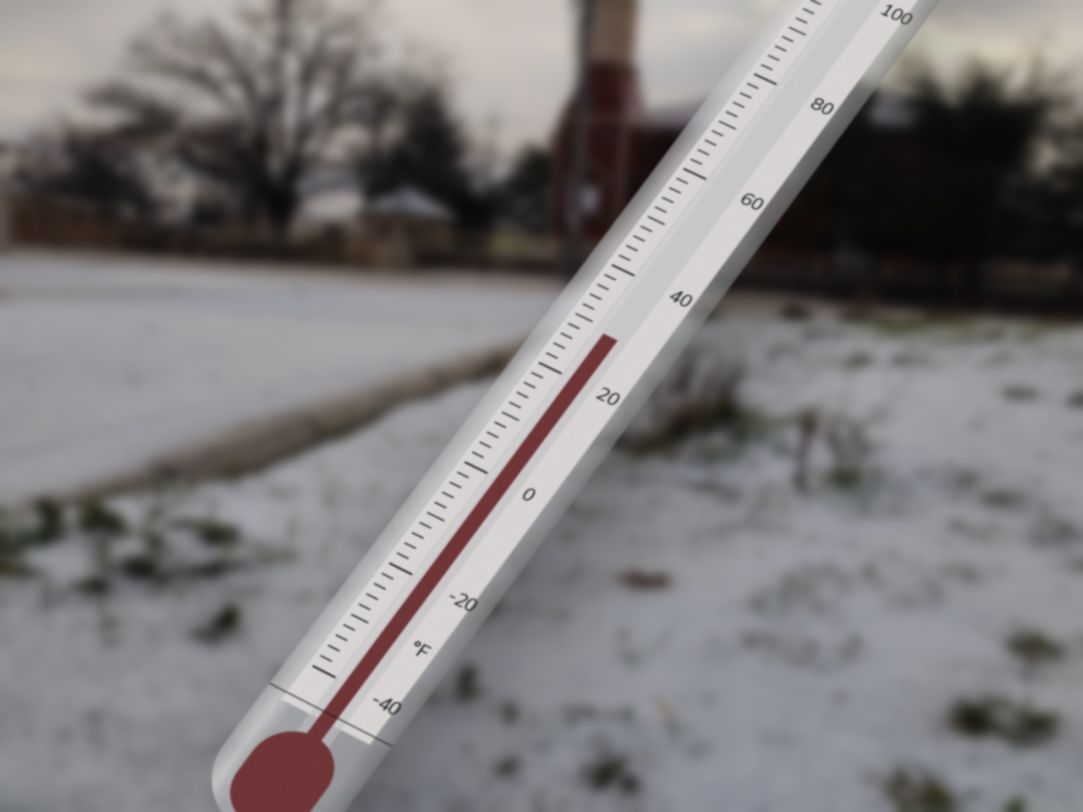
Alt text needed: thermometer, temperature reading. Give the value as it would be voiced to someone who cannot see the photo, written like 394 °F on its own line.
29 °F
